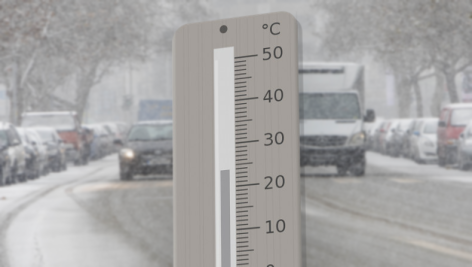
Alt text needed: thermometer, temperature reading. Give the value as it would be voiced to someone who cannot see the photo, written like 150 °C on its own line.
24 °C
